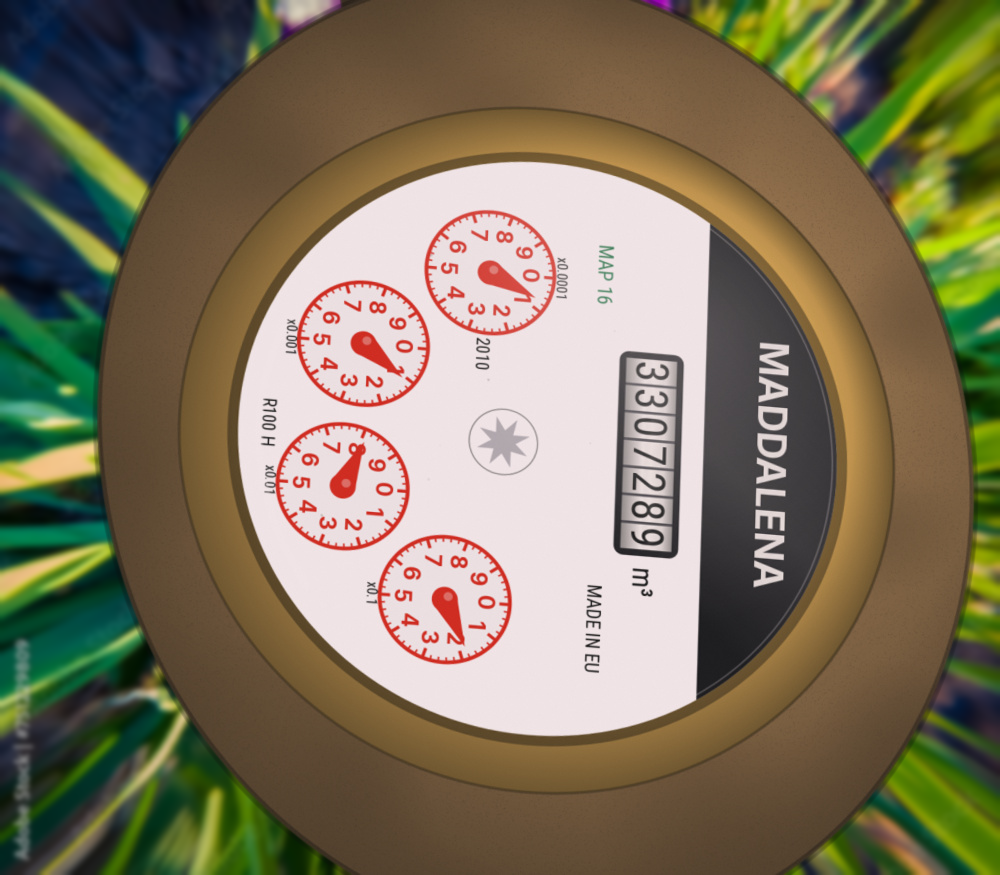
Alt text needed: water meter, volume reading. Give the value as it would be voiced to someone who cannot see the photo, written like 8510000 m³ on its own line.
3307289.1810 m³
